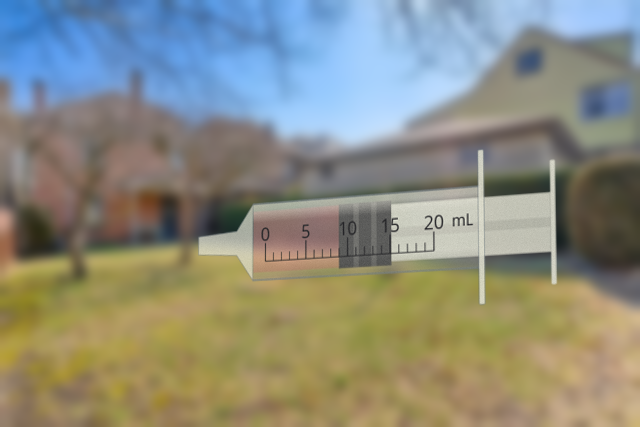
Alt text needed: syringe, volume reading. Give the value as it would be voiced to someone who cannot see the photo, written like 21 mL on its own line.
9 mL
